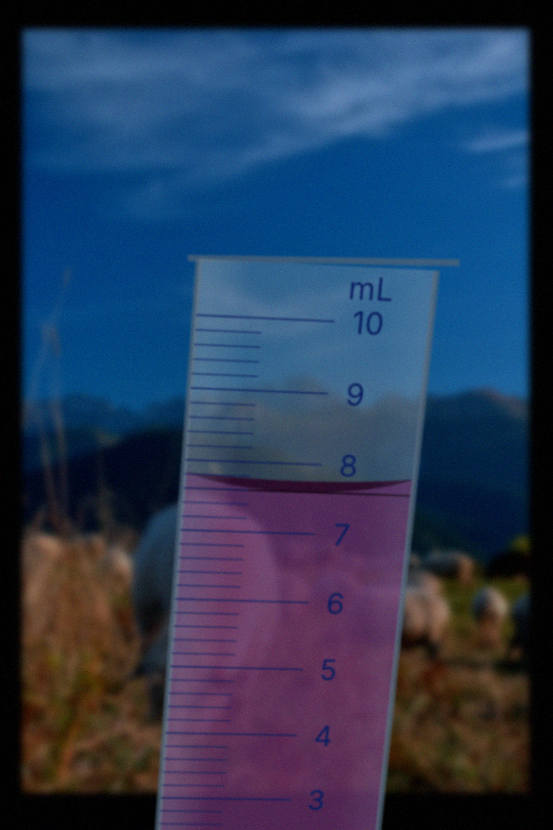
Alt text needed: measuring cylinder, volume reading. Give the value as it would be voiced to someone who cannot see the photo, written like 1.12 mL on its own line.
7.6 mL
